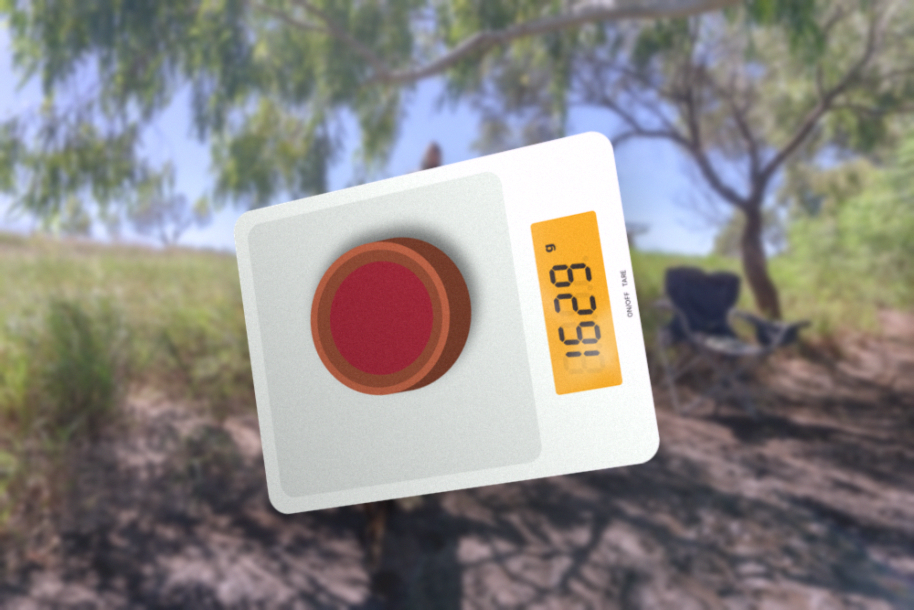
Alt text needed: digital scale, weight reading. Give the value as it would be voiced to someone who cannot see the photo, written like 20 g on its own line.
1629 g
